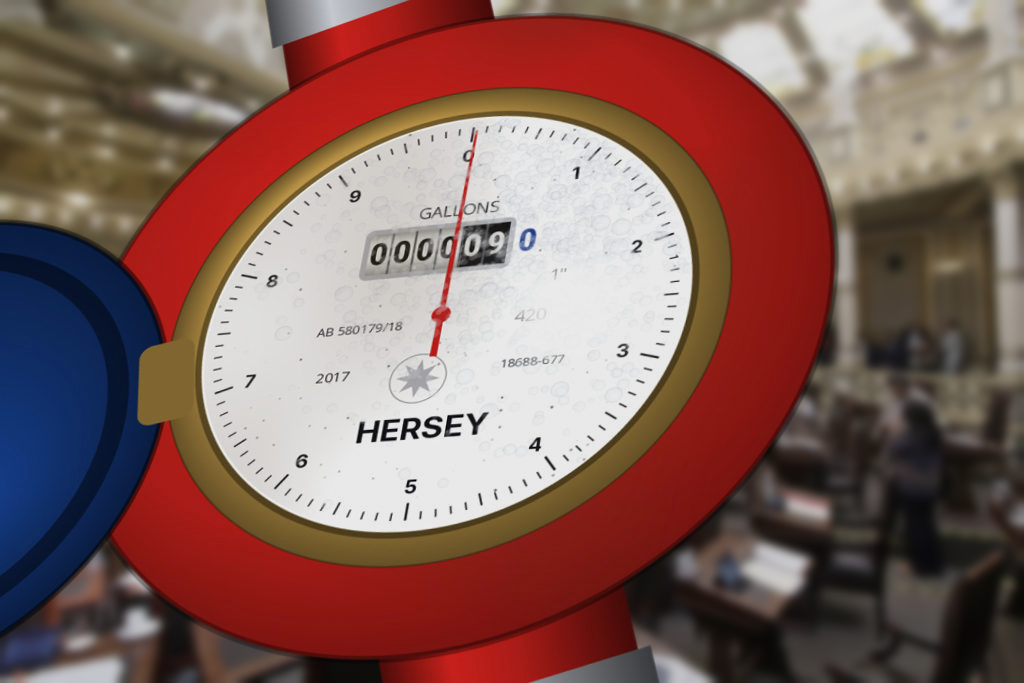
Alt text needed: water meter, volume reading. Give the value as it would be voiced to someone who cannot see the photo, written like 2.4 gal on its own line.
90.0 gal
